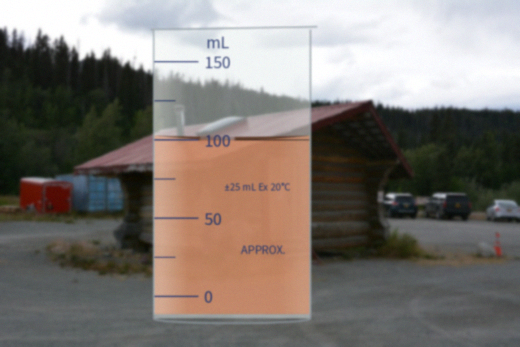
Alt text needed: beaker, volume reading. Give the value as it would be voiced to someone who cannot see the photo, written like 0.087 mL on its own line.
100 mL
